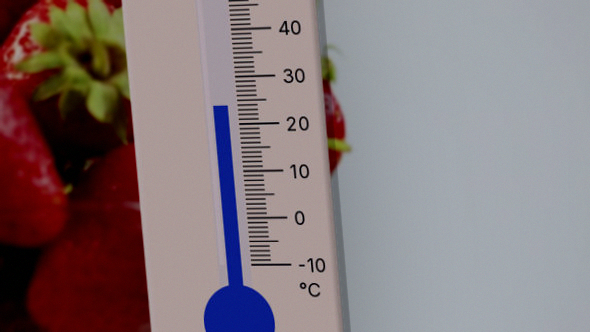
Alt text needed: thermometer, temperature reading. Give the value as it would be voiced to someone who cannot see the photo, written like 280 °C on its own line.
24 °C
